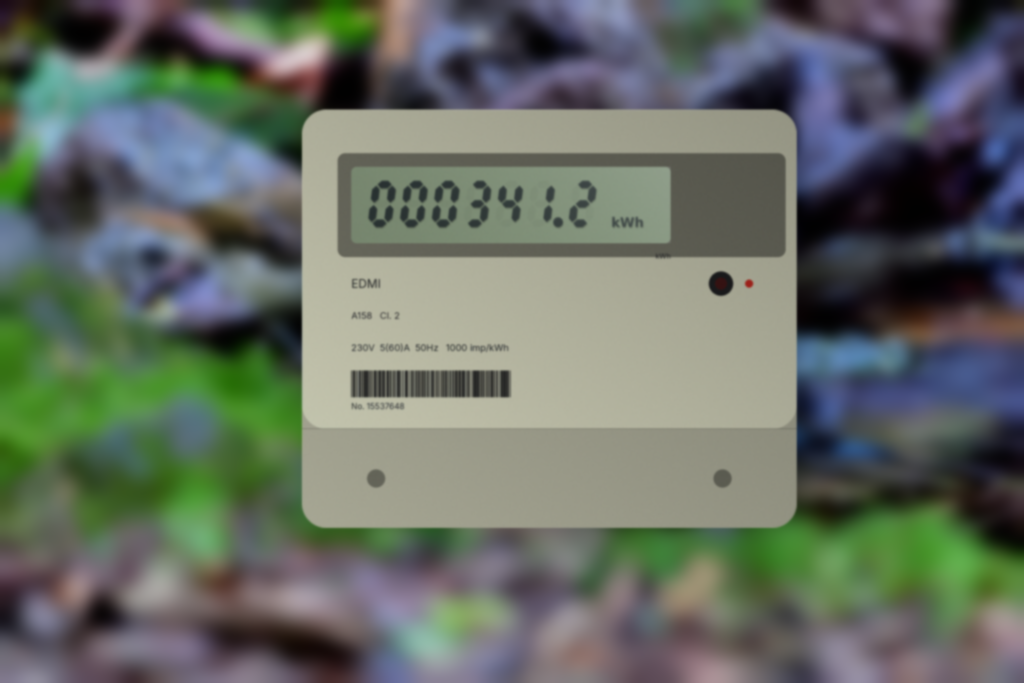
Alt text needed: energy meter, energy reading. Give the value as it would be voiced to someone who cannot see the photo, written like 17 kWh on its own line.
341.2 kWh
